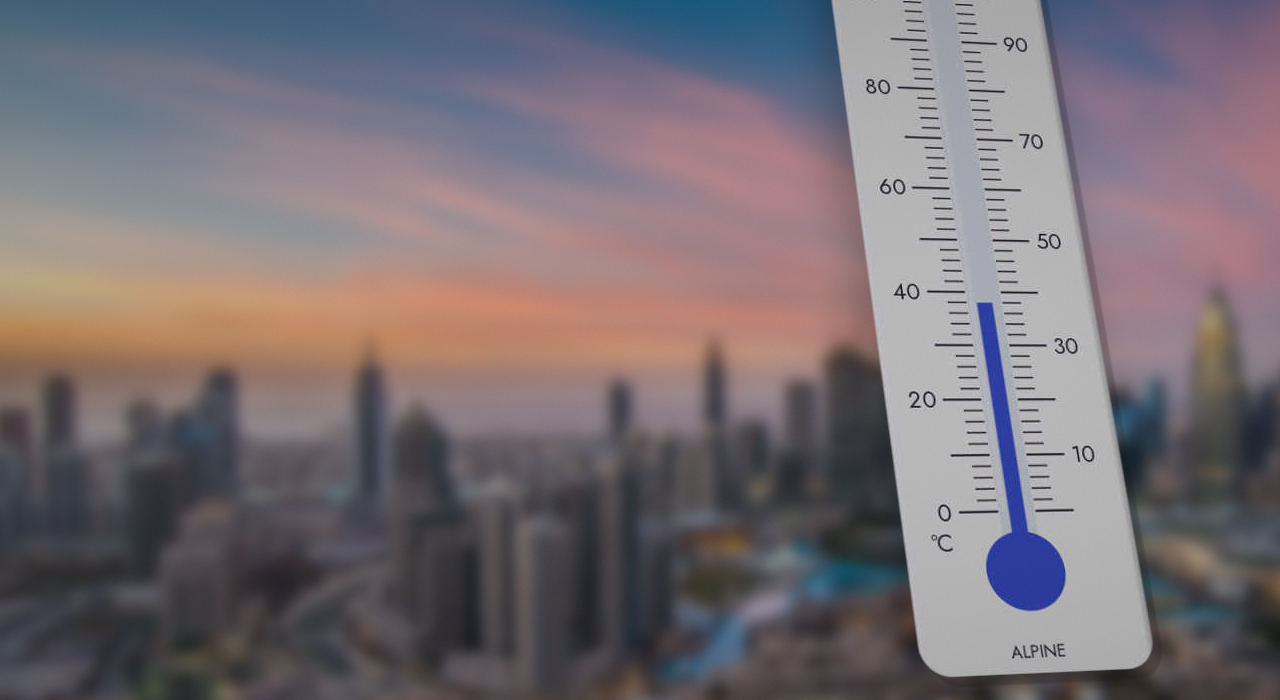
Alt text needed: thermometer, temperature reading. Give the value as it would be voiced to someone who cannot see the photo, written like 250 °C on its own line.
38 °C
